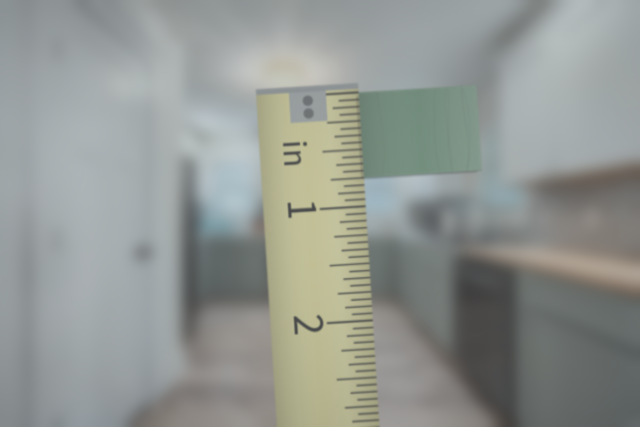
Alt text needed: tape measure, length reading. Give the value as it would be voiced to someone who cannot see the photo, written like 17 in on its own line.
0.75 in
